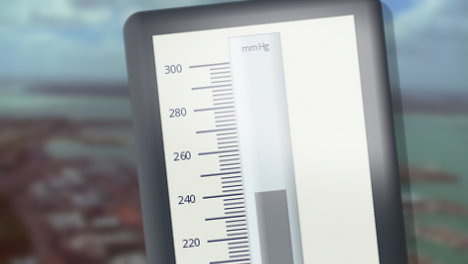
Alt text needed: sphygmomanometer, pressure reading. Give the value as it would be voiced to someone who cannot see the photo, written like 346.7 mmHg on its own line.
240 mmHg
